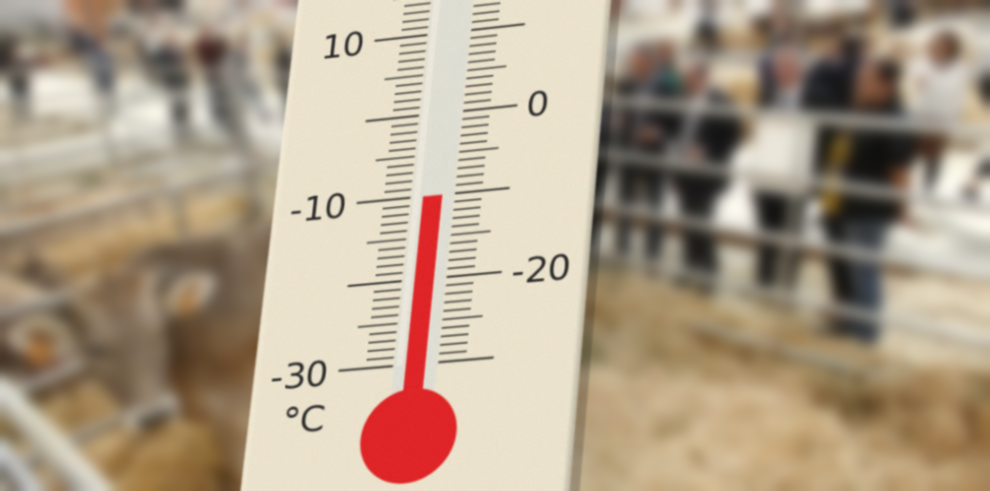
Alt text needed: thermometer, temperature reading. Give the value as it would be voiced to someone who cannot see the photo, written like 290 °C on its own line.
-10 °C
